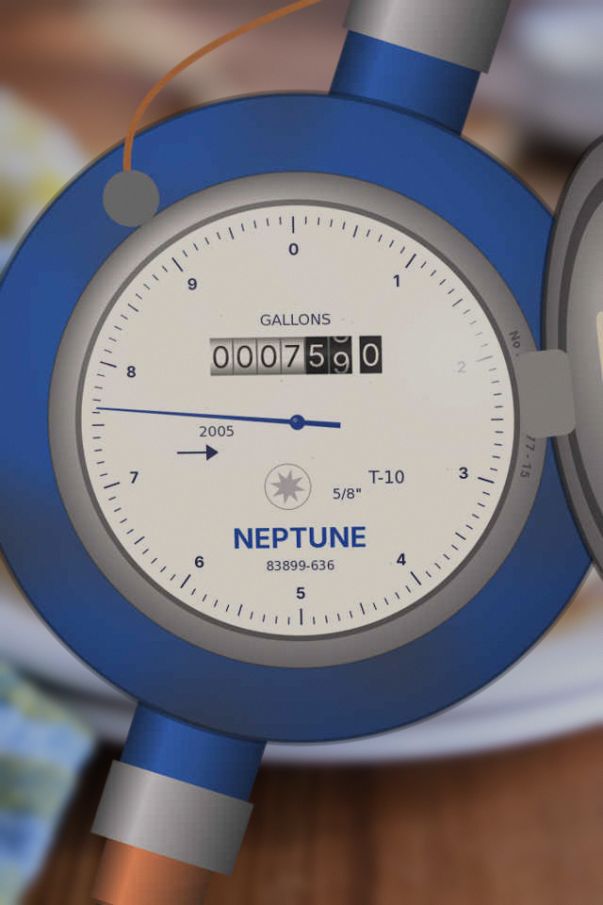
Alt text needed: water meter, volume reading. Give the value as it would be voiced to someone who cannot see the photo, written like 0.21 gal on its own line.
7587.6 gal
